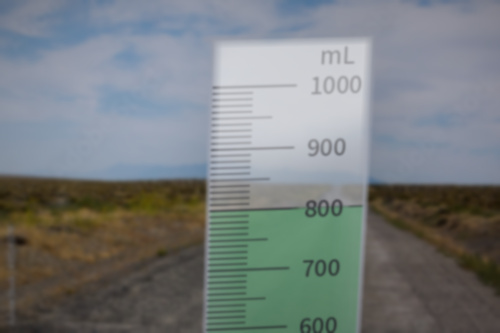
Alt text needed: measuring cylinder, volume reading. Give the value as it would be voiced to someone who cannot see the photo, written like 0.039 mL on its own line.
800 mL
